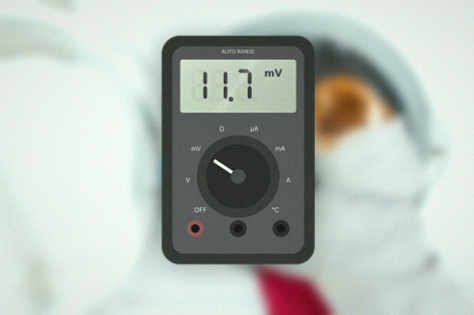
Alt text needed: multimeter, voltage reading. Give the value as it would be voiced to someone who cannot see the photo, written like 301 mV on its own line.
11.7 mV
